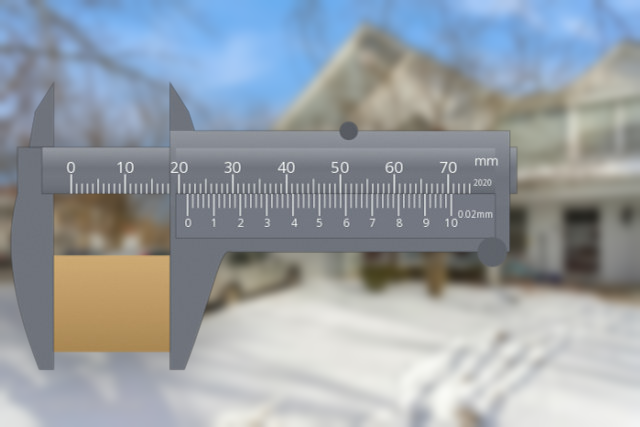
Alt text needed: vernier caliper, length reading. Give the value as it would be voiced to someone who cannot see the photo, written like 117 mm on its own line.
21.6 mm
